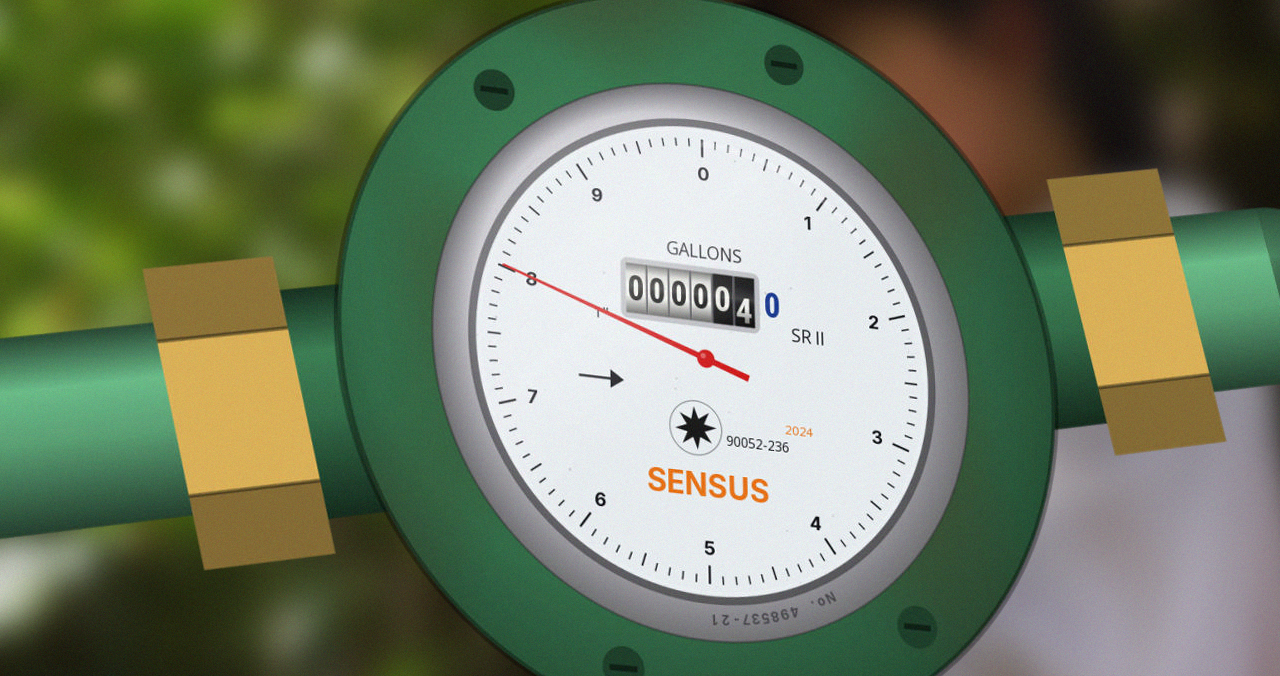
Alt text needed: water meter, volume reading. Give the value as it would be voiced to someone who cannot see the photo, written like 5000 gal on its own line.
38.0 gal
